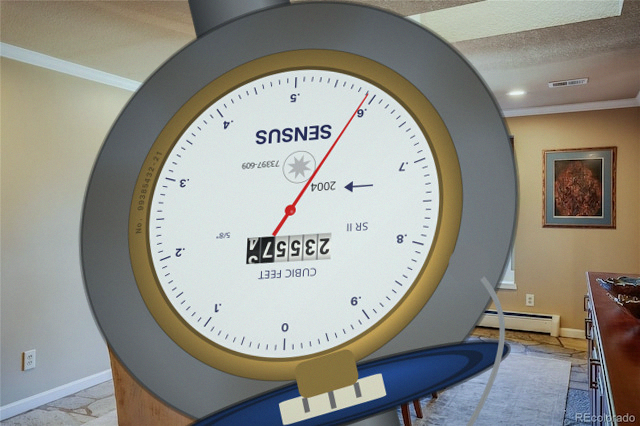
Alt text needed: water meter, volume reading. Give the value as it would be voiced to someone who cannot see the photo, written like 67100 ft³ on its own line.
235573.59 ft³
